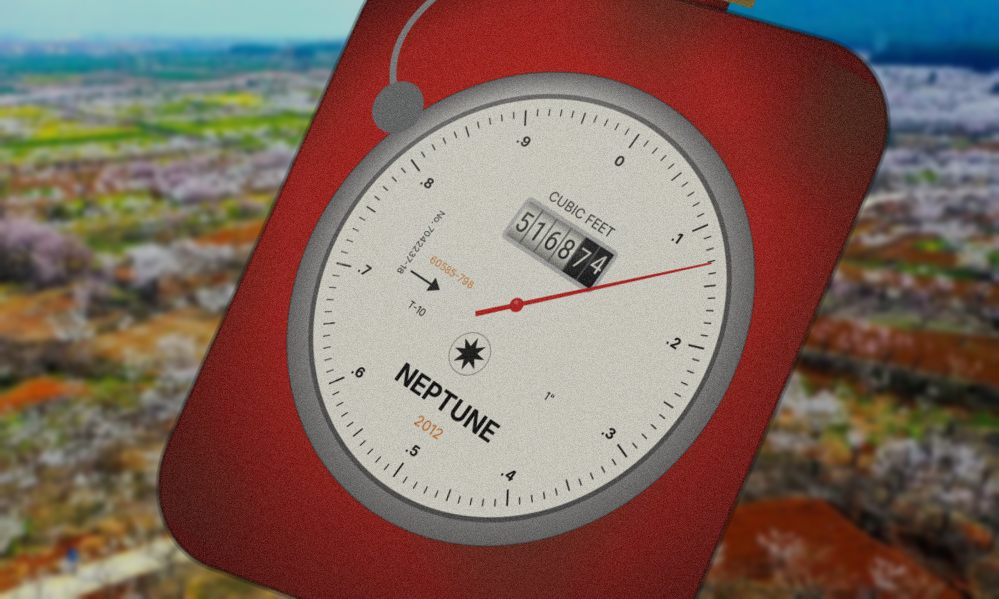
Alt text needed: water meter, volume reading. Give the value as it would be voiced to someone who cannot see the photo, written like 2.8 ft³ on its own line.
516874.13 ft³
